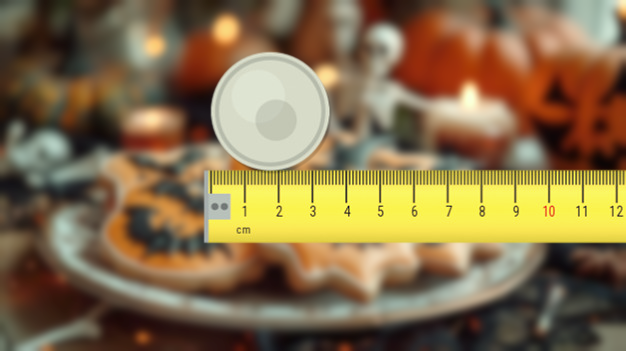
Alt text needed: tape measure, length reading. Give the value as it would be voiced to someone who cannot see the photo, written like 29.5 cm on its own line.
3.5 cm
